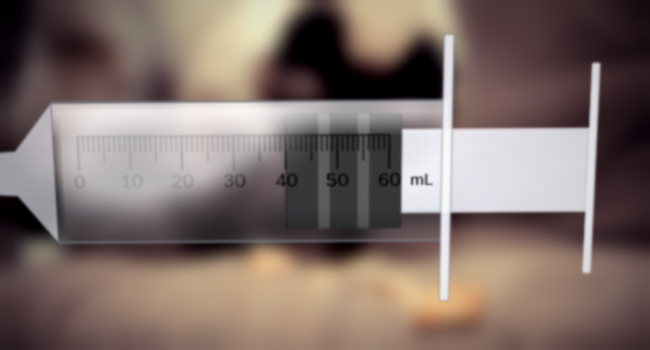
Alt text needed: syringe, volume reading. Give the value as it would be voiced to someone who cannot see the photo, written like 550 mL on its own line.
40 mL
